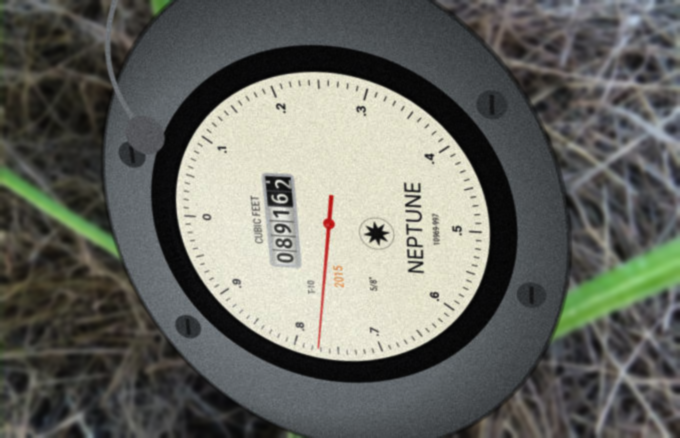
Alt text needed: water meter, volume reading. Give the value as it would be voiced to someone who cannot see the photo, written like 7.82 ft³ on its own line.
89161.77 ft³
